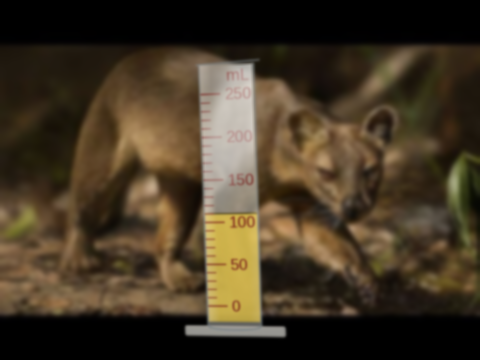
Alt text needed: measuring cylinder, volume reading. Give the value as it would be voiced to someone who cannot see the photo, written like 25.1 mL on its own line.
110 mL
